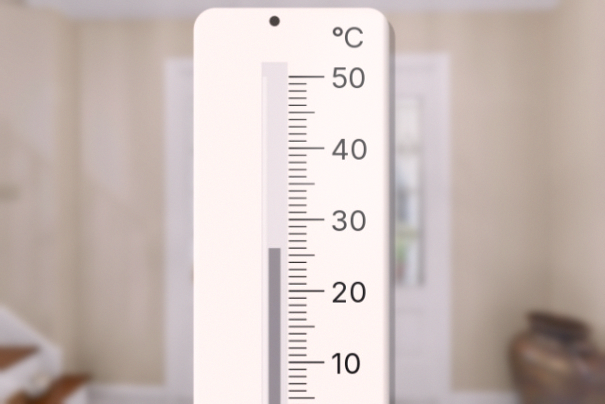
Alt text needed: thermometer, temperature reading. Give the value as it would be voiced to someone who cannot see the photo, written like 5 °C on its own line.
26 °C
